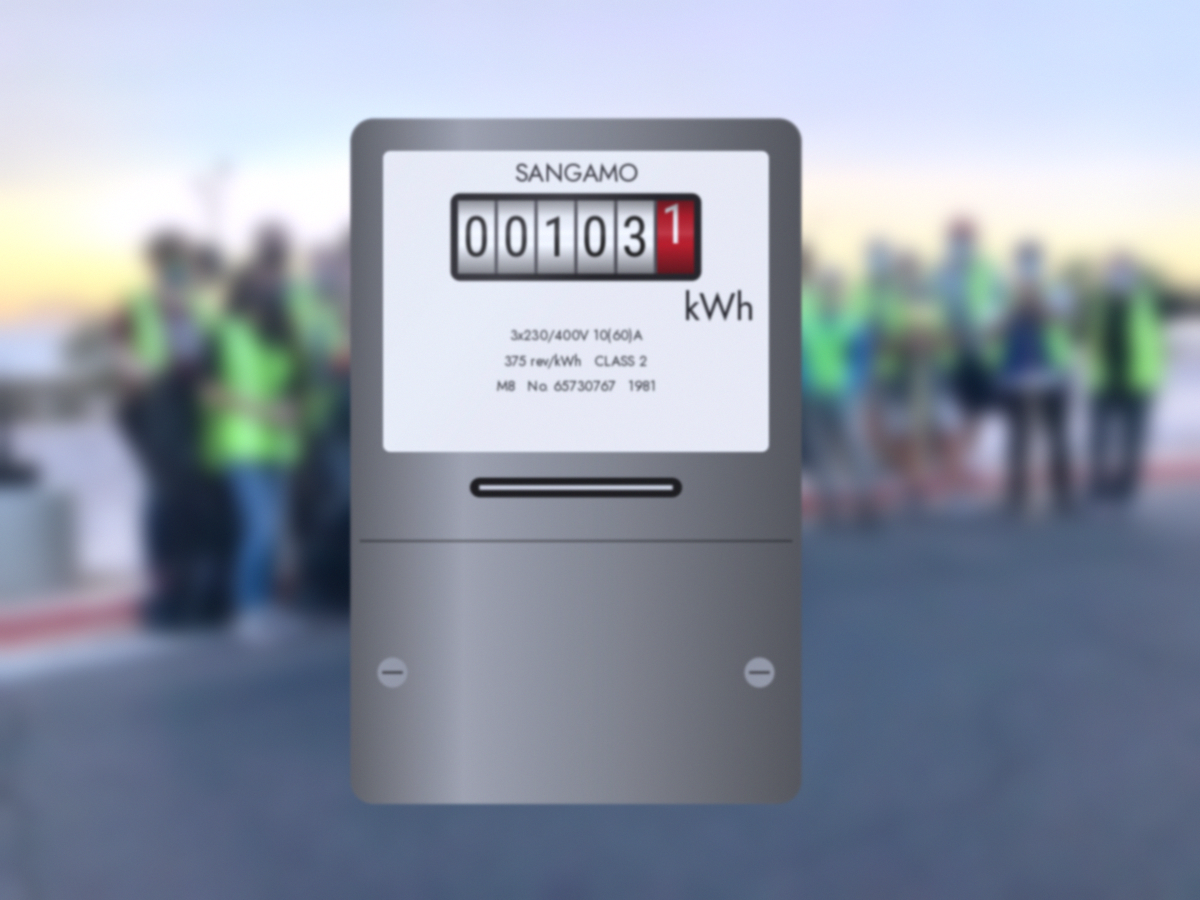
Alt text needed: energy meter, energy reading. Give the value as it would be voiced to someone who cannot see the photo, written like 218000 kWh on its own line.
103.1 kWh
